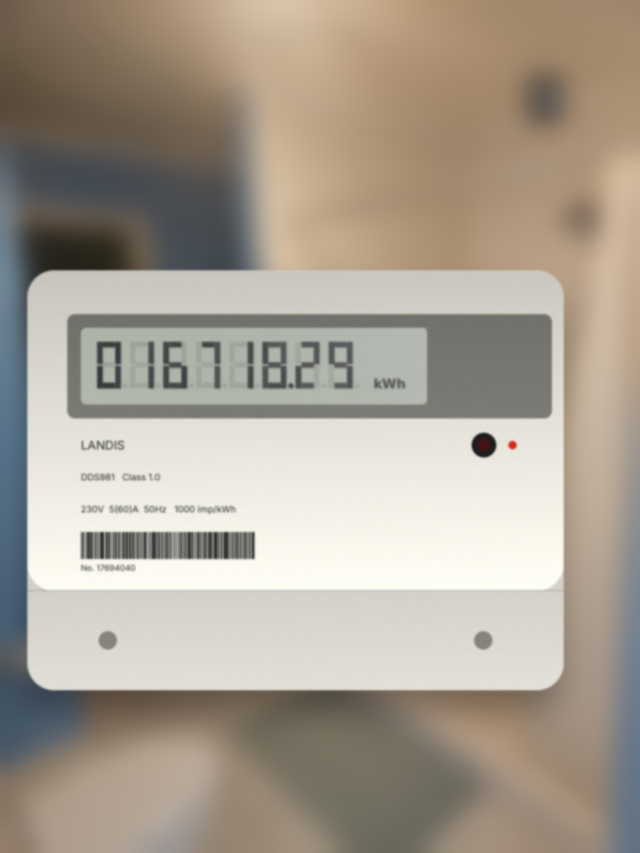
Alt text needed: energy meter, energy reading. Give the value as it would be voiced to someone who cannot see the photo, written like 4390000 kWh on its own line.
16718.29 kWh
